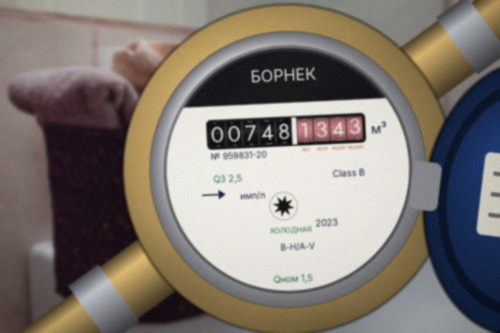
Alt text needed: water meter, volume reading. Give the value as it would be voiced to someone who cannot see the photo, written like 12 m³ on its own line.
748.1343 m³
